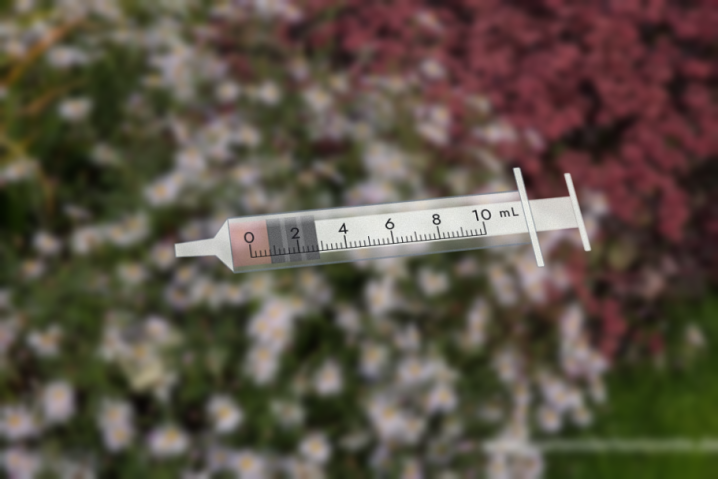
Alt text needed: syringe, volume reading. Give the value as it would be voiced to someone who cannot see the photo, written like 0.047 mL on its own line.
0.8 mL
